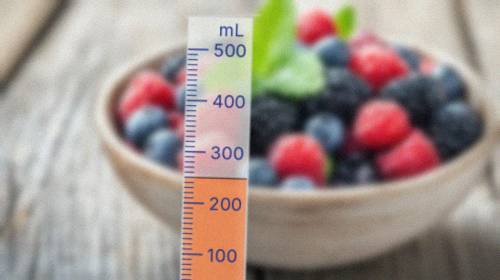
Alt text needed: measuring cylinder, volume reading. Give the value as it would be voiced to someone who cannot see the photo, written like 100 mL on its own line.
250 mL
